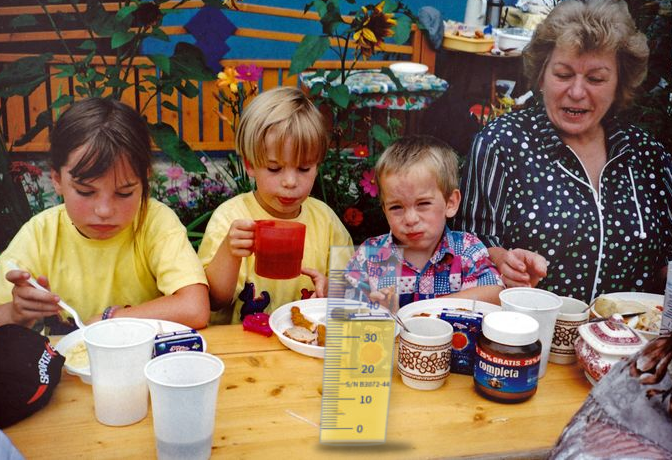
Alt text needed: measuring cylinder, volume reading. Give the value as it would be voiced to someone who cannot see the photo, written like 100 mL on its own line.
35 mL
